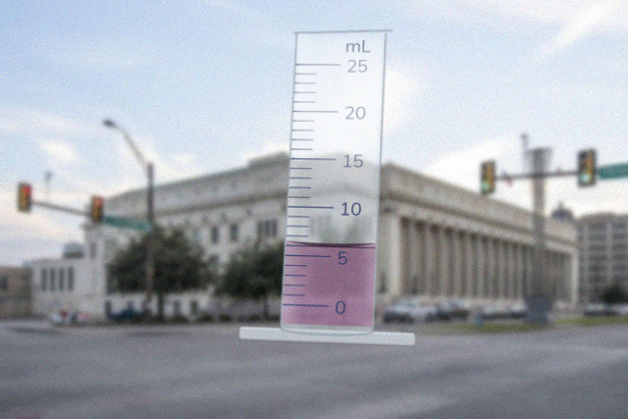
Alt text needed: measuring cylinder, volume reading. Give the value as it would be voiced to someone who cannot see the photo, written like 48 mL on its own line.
6 mL
